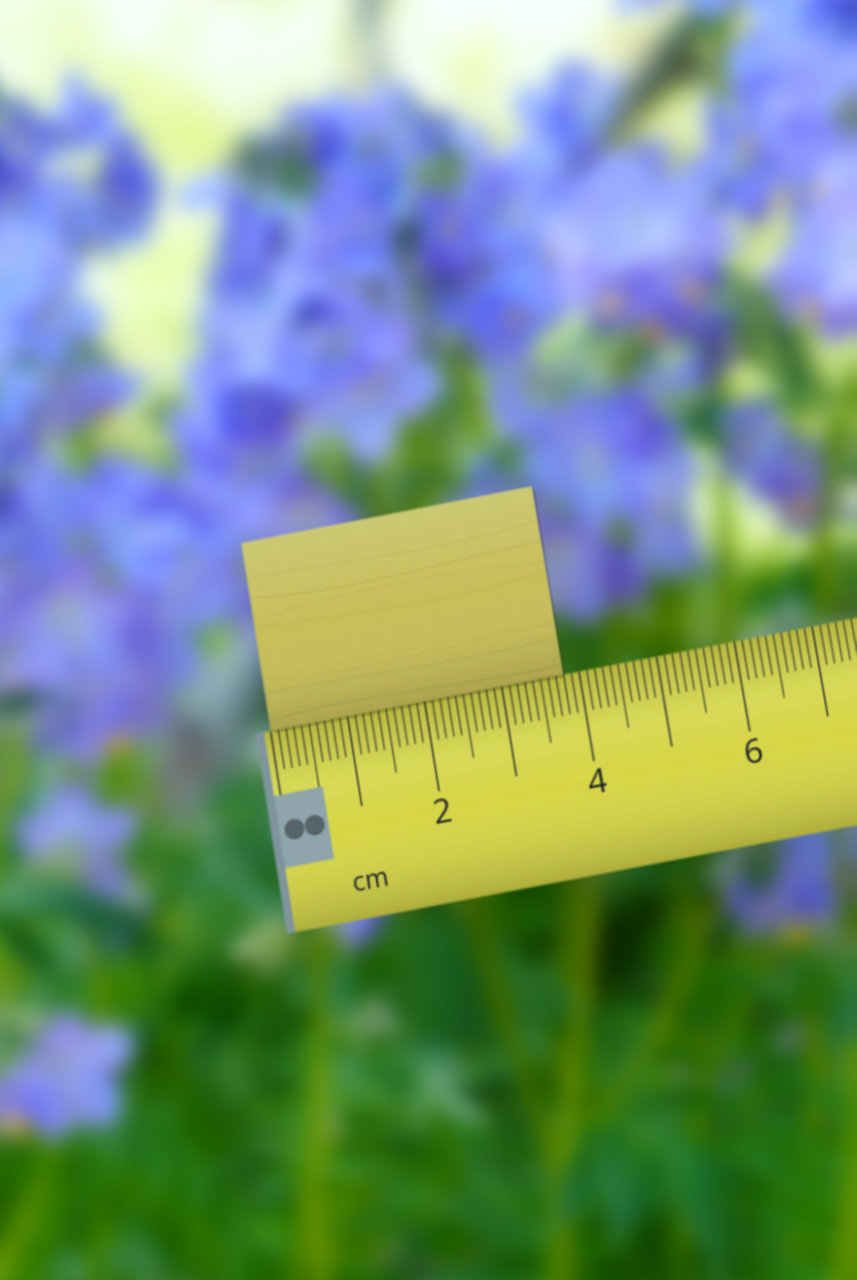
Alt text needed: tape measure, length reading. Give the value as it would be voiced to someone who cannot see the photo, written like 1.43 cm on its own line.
3.8 cm
